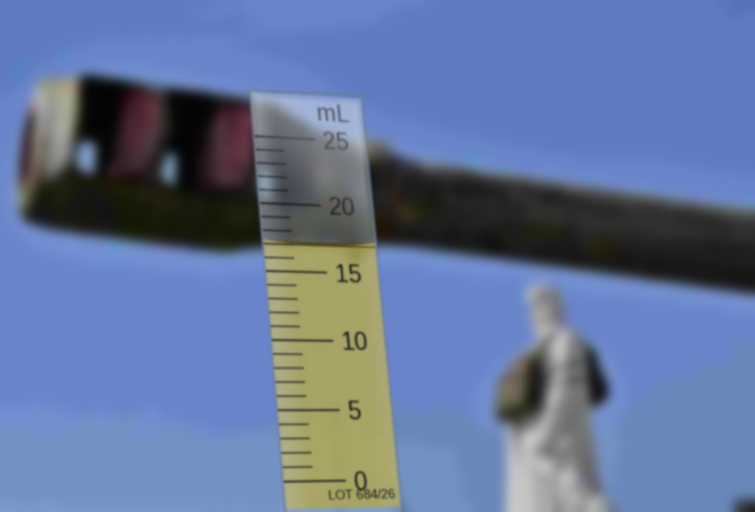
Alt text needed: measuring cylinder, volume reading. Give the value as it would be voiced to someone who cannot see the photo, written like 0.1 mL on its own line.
17 mL
